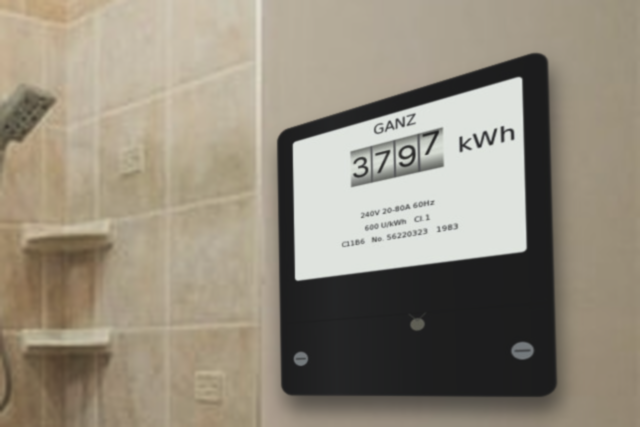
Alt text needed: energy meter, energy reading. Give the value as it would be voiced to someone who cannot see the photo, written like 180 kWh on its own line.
3797 kWh
